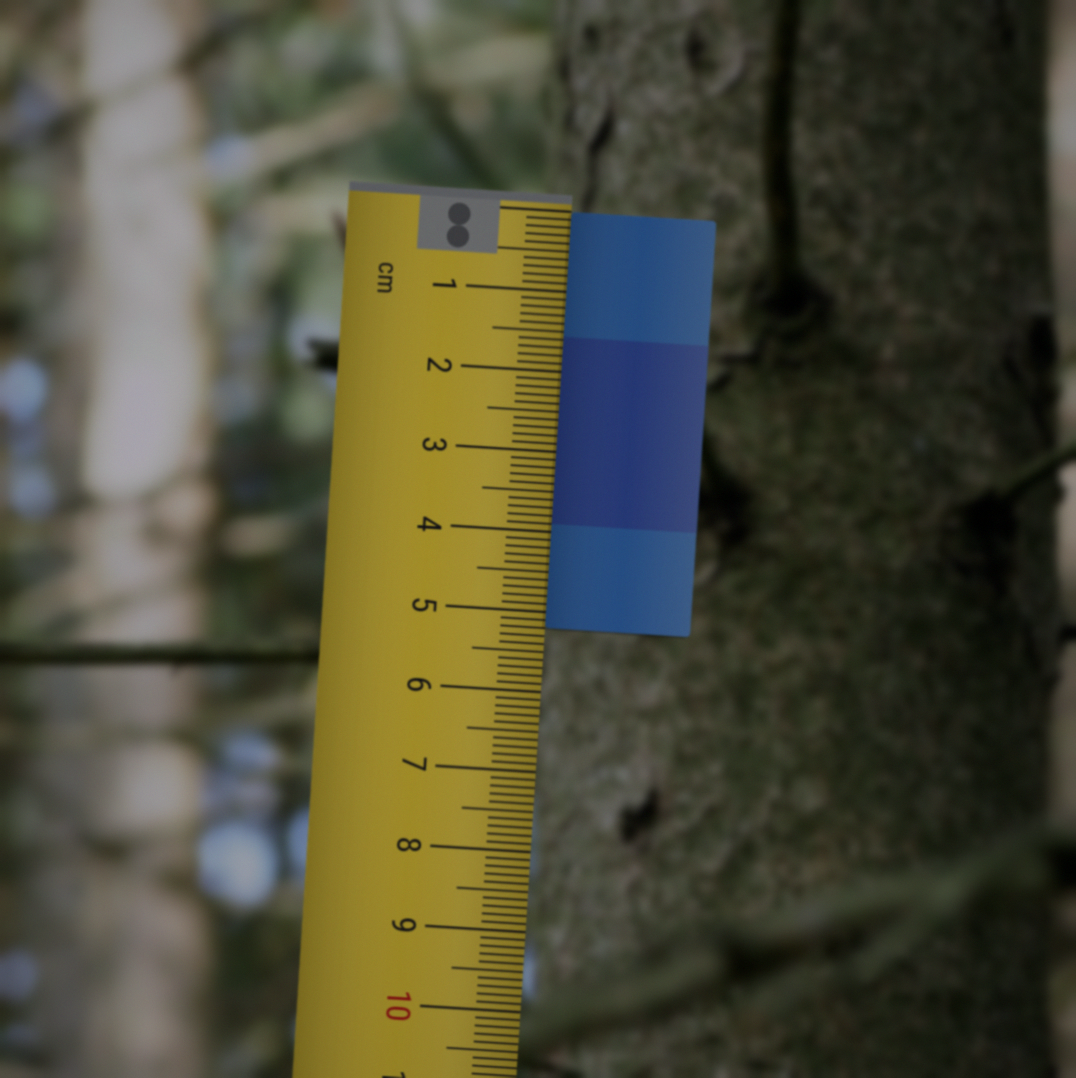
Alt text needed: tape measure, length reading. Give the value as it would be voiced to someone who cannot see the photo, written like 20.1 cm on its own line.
5.2 cm
